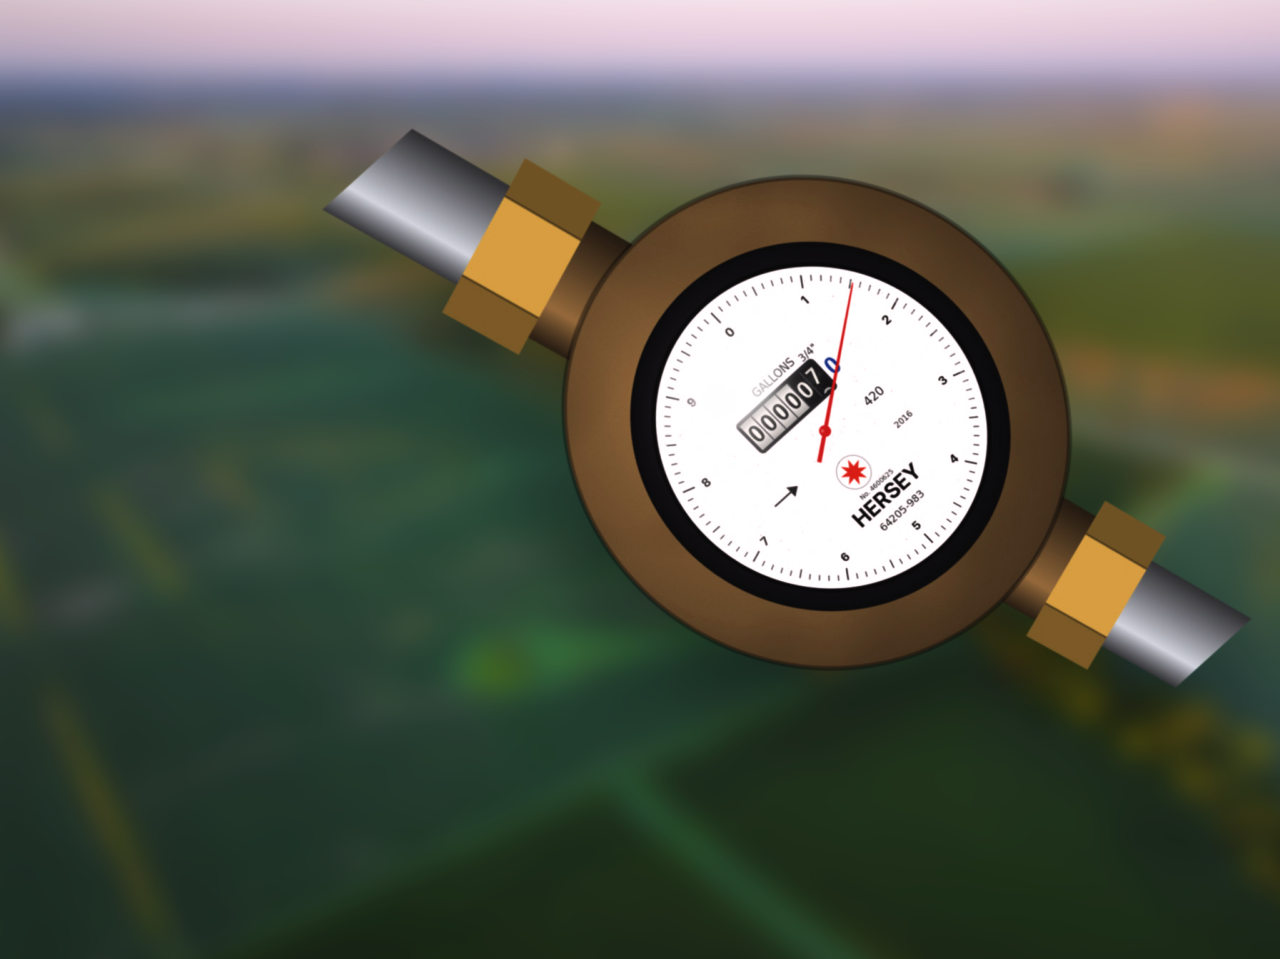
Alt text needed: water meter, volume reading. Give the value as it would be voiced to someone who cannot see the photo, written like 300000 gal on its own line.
71.5 gal
